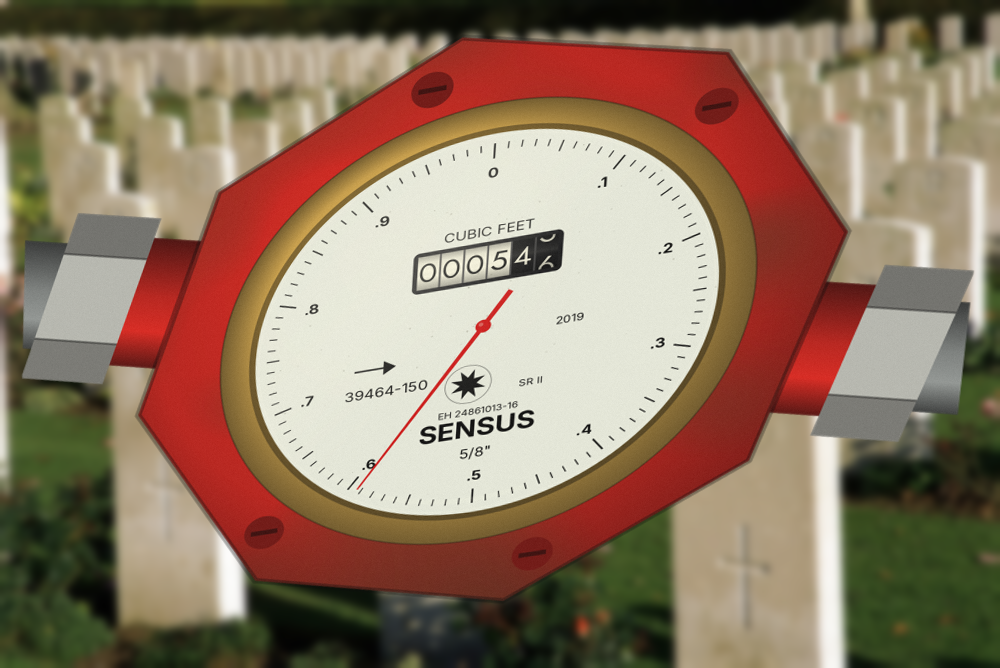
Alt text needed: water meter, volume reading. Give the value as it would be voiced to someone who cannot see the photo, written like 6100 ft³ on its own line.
545.59 ft³
